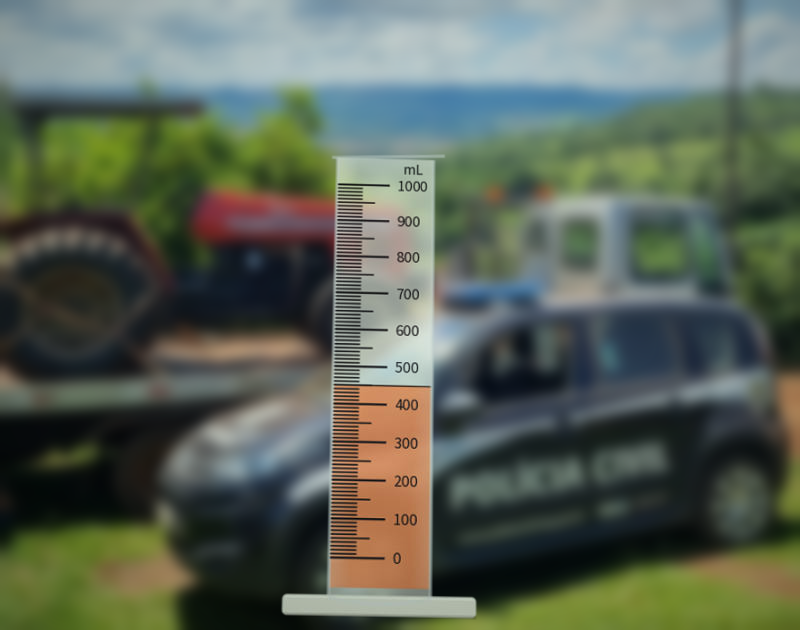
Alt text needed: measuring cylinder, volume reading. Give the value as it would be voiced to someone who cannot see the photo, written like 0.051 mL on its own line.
450 mL
